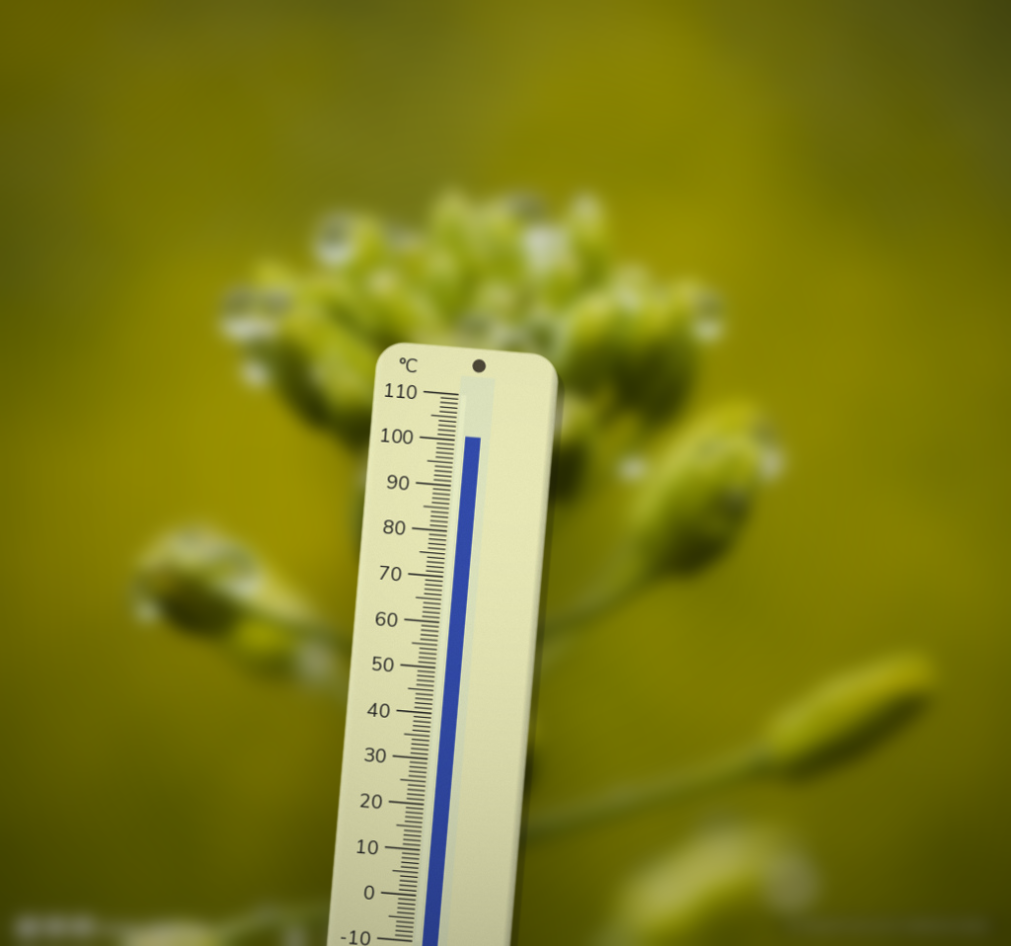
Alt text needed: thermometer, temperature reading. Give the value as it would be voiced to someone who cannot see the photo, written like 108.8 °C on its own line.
101 °C
